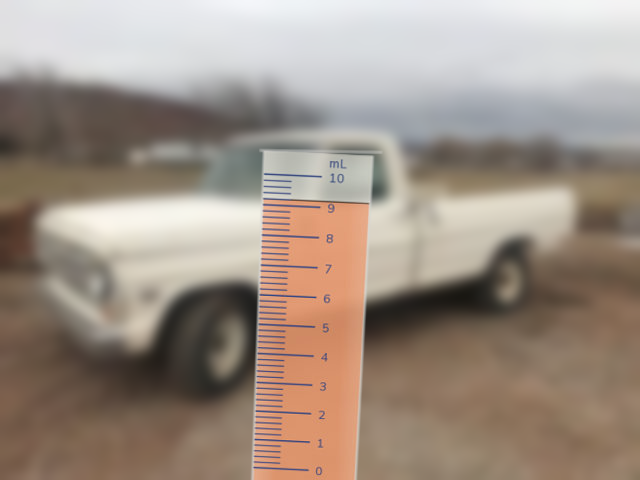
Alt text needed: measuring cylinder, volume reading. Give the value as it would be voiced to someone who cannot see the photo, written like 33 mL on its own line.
9.2 mL
